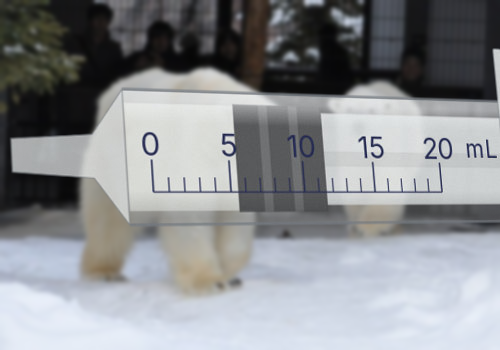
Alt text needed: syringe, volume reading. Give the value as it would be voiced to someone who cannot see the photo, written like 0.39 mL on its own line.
5.5 mL
